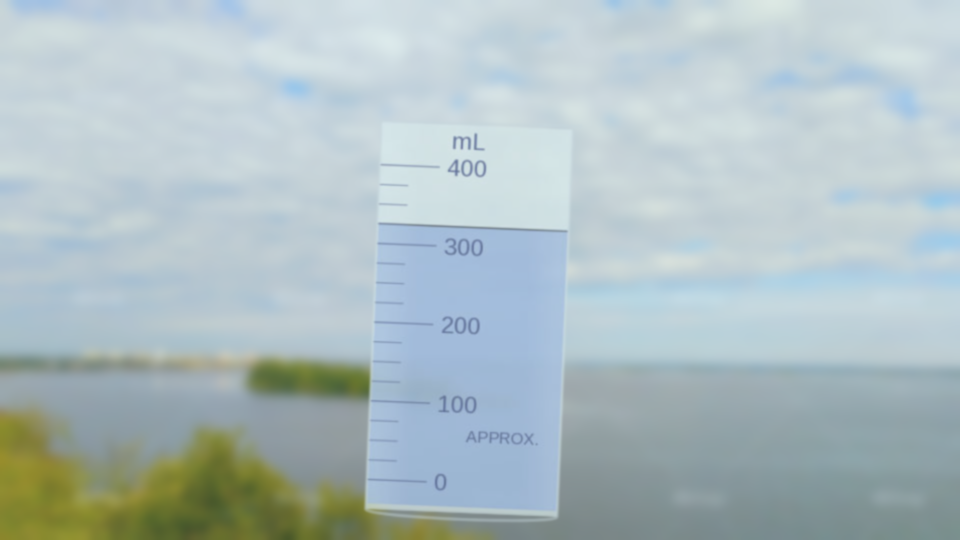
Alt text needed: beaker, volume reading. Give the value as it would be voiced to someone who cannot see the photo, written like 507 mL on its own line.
325 mL
